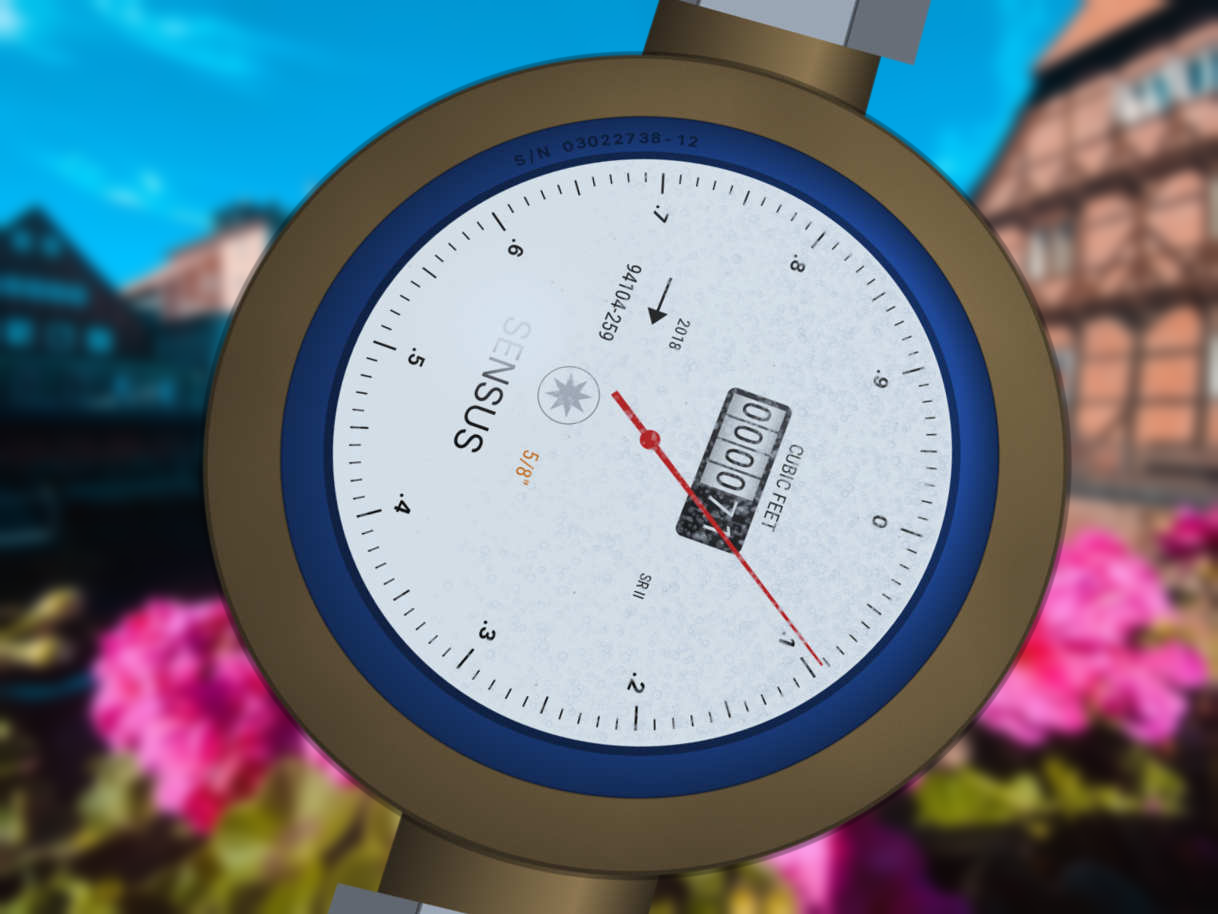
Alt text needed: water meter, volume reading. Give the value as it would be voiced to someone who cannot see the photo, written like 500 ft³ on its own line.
71.09 ft³
